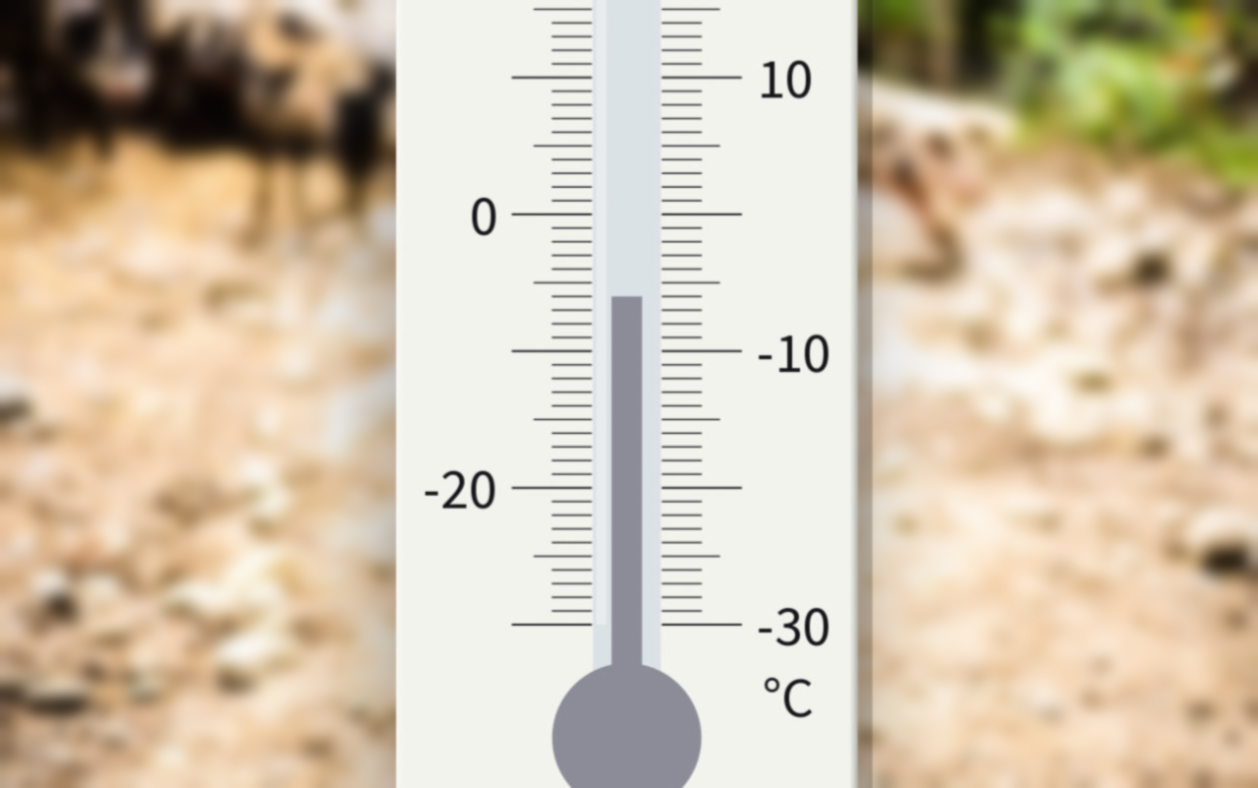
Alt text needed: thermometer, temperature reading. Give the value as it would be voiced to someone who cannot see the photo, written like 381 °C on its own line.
-6 °C
